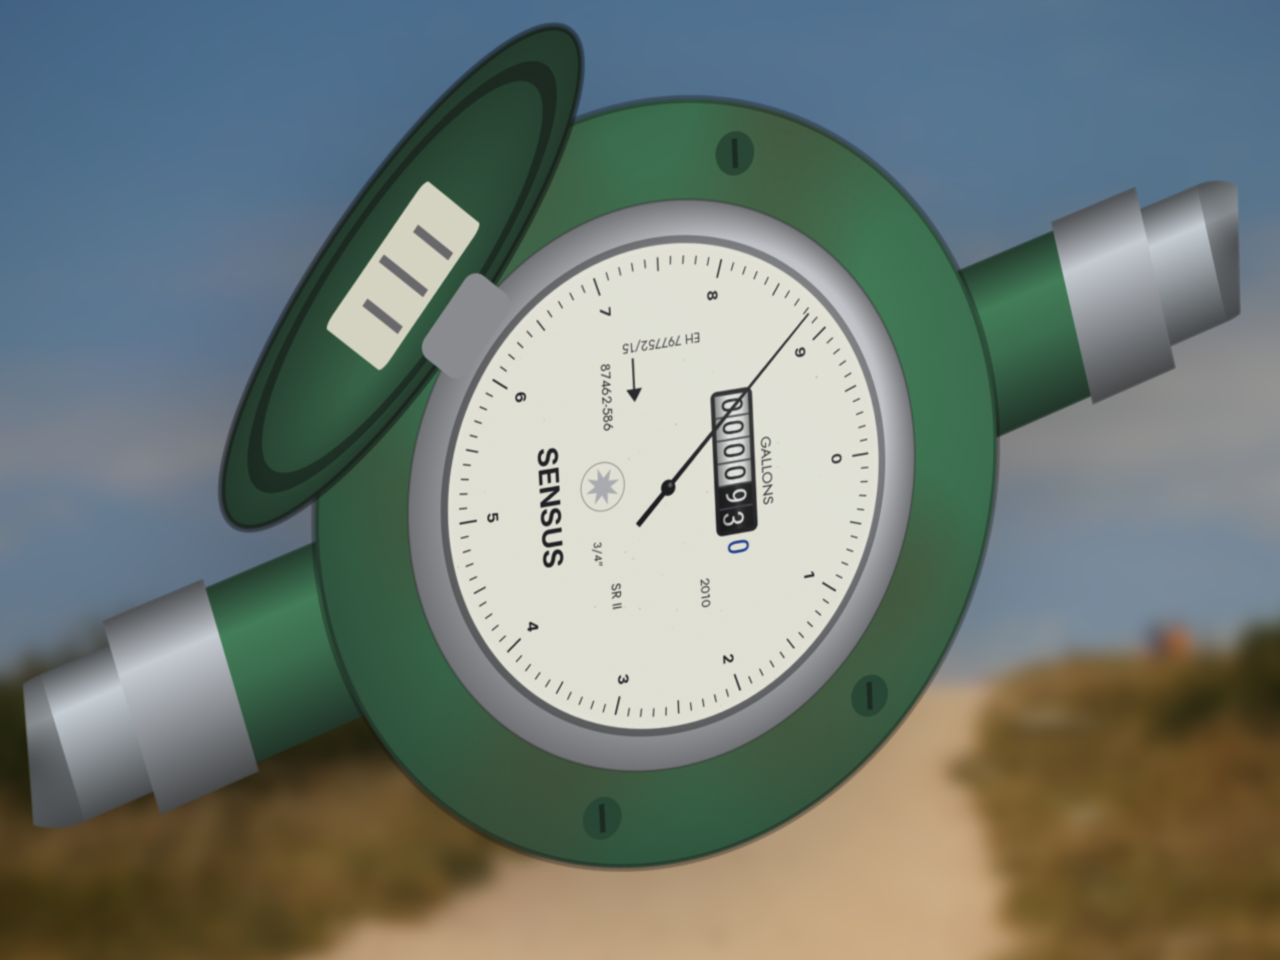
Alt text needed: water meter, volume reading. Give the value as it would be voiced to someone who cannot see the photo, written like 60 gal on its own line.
928.8 gal
